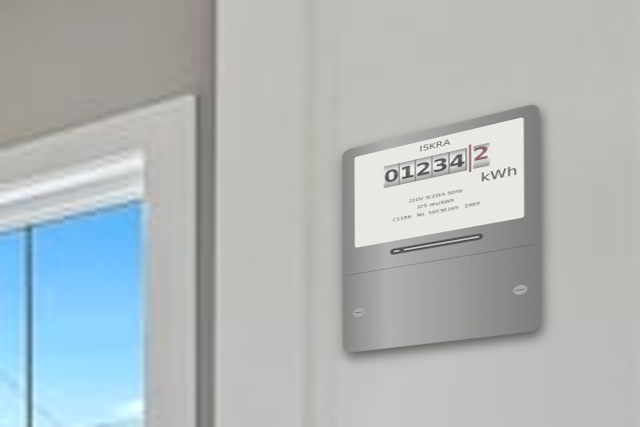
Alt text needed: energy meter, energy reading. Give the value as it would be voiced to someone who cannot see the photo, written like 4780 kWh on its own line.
1234.2 kWh
